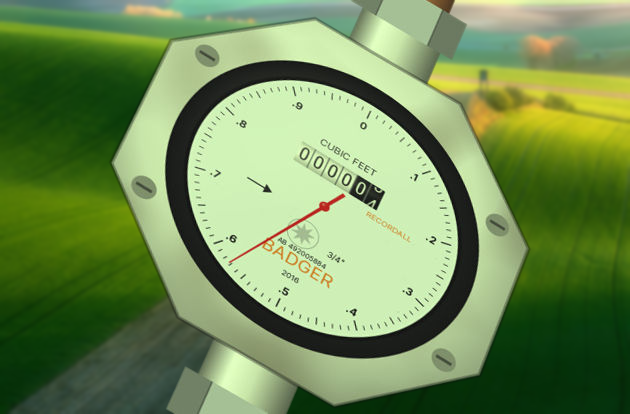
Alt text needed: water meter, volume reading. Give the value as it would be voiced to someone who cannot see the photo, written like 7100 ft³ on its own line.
3.57 ft³
